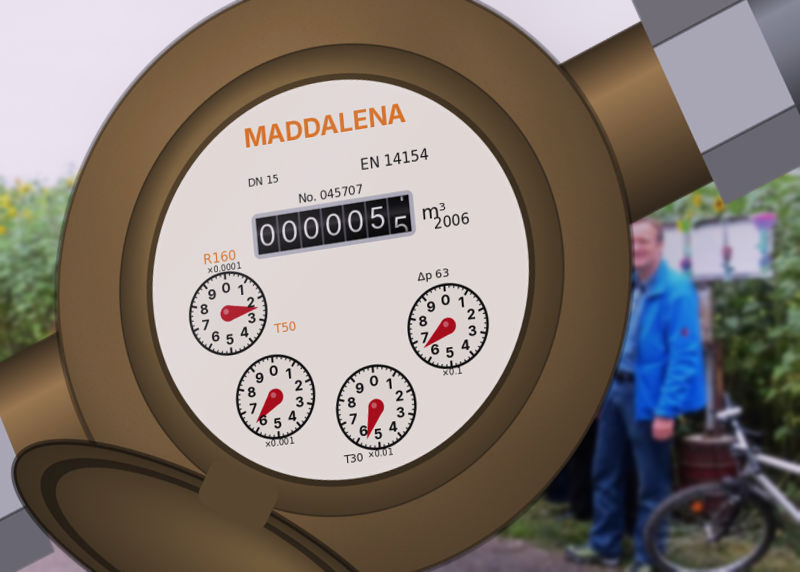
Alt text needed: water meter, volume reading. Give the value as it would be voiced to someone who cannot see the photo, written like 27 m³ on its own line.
54.6562 m³
